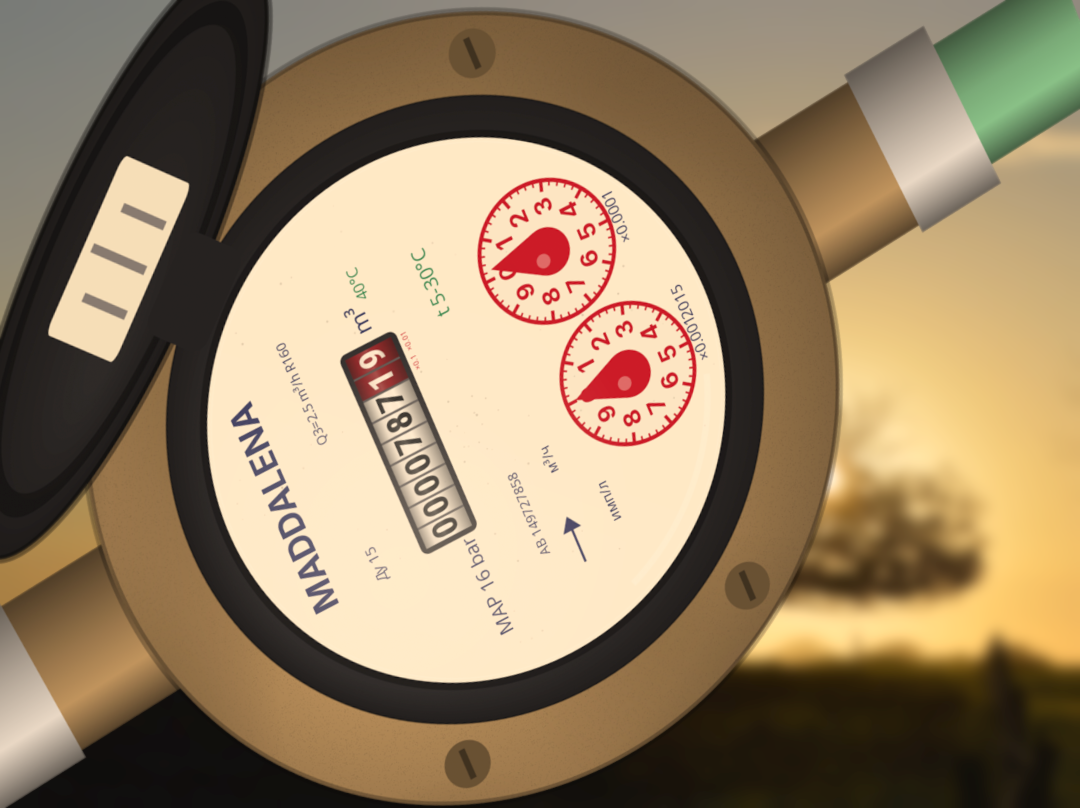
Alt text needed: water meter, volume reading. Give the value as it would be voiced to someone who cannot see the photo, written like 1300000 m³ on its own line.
787.1900 m³
